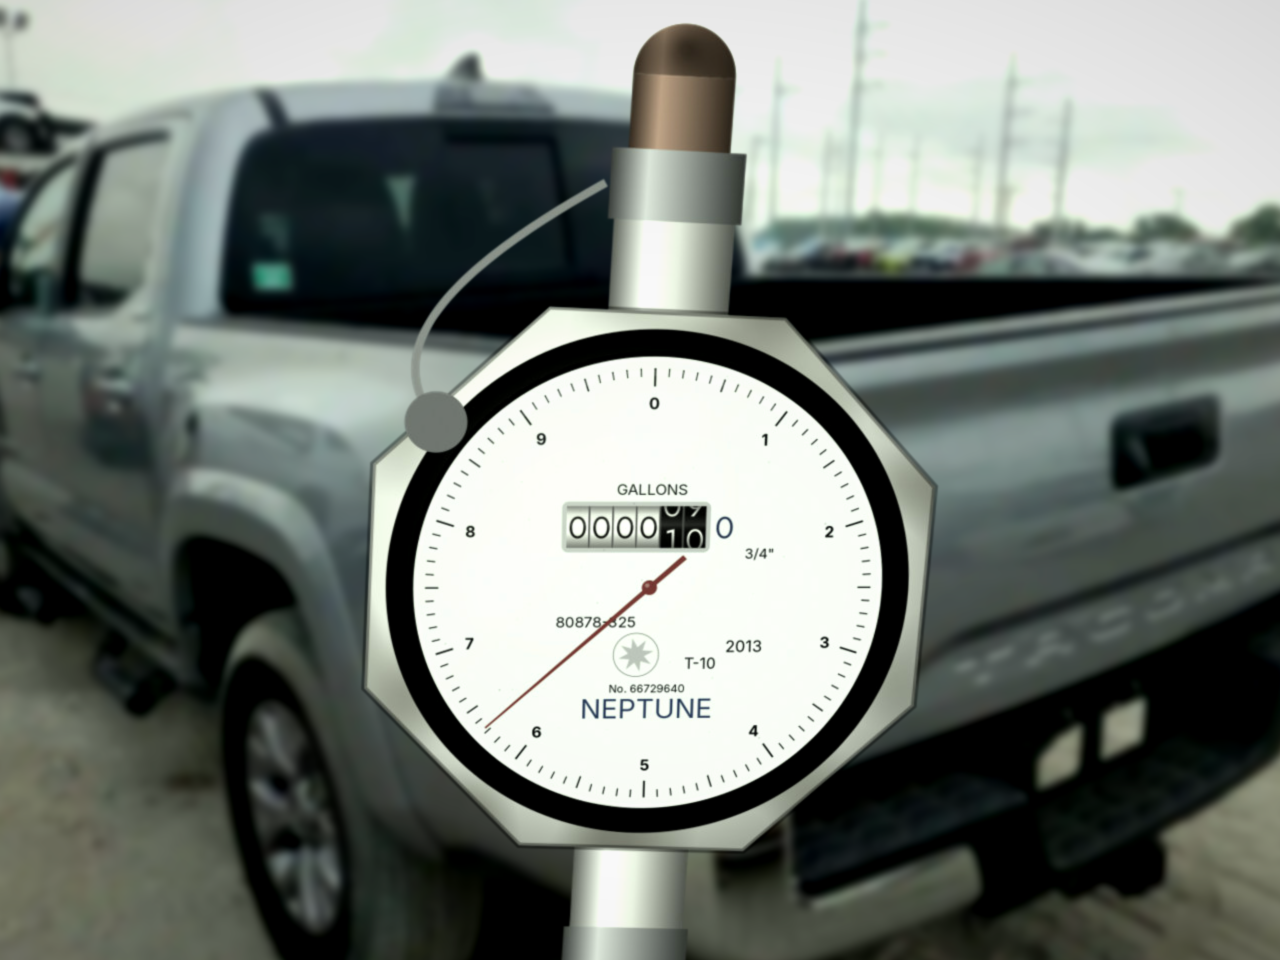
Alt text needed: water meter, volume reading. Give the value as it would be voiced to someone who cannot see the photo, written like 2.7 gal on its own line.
96.3 gal
